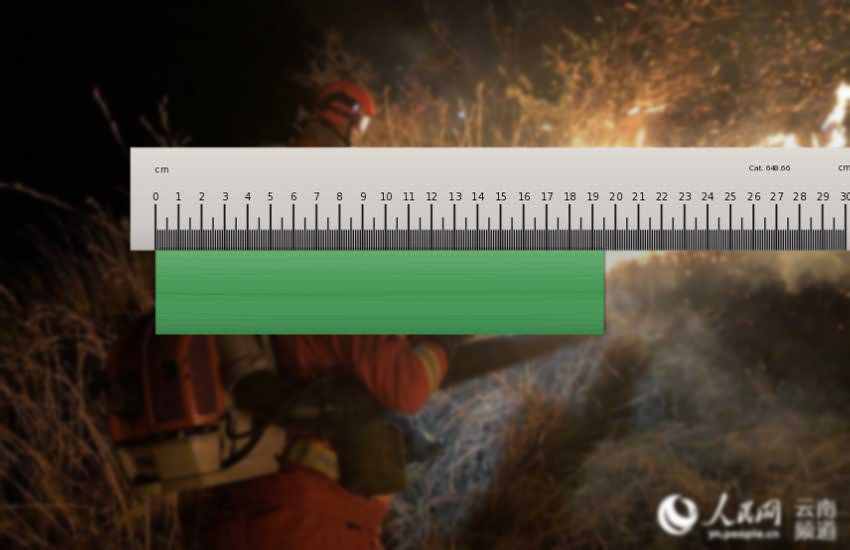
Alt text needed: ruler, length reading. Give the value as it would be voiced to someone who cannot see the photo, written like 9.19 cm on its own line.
19.5 cm
